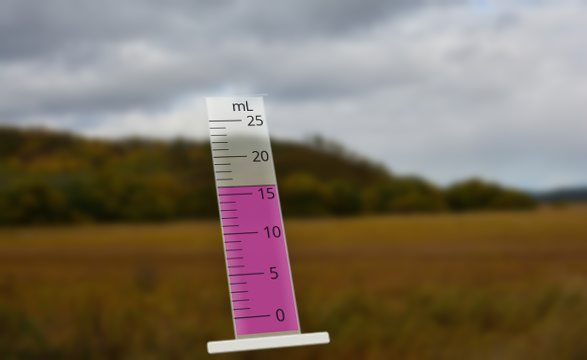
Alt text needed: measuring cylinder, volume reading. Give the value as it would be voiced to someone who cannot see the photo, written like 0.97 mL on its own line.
16 mL
